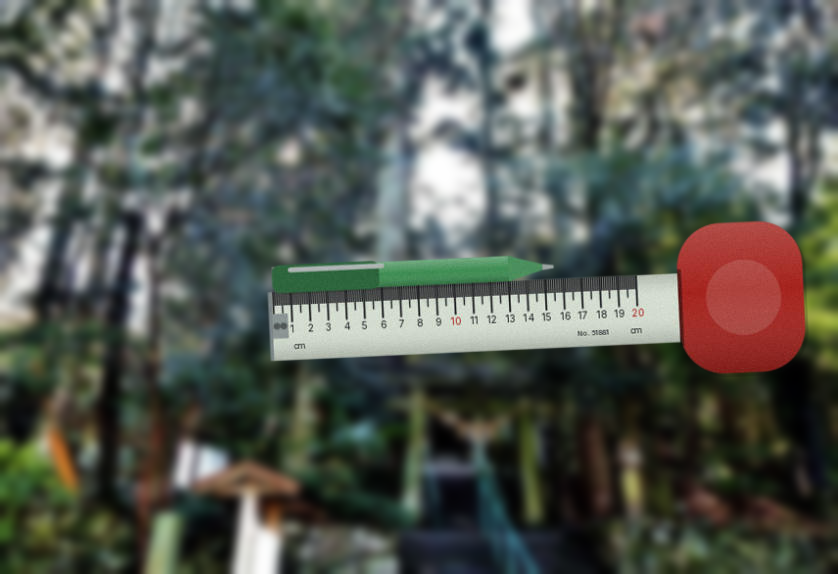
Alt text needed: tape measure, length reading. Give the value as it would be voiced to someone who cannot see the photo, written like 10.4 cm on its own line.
15.5 cm
